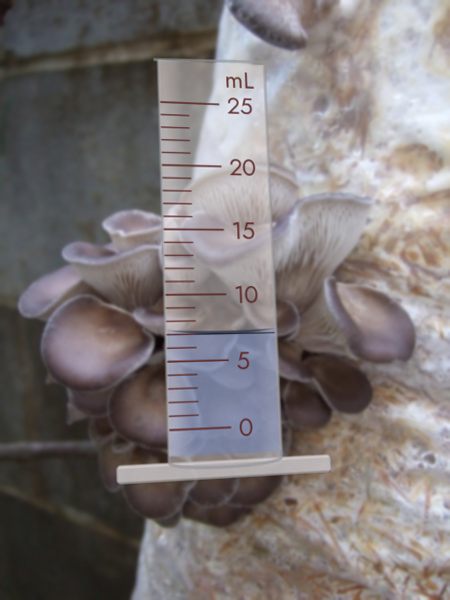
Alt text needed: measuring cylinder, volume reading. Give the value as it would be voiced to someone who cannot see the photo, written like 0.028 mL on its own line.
7 mL
